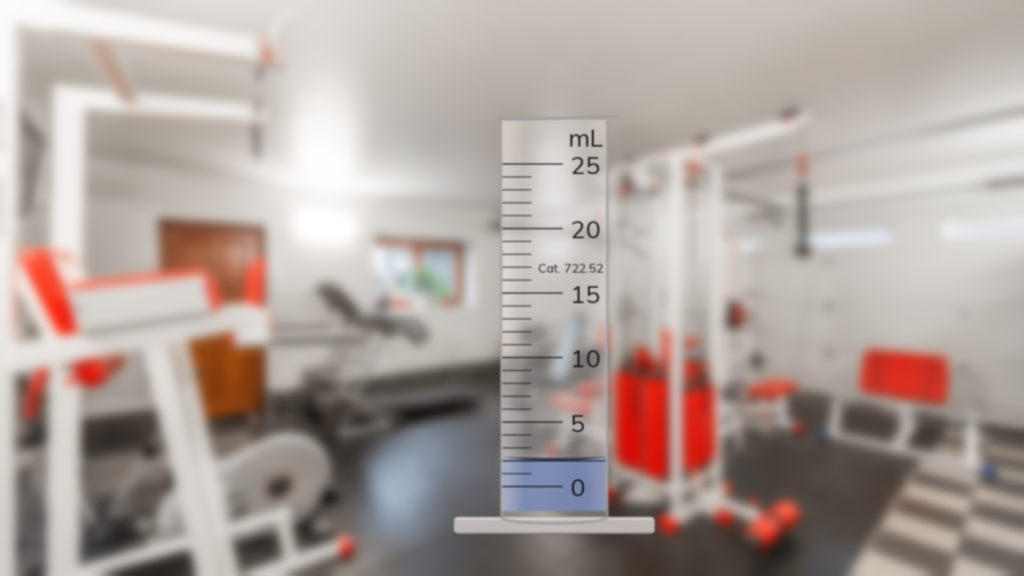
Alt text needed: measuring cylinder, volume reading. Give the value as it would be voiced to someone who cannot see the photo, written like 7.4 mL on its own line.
2 mL
